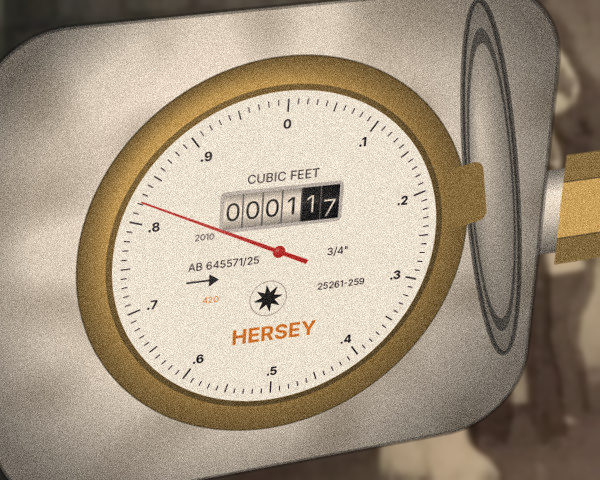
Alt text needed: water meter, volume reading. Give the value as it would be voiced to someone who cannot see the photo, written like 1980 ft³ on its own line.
116.82 ft³
